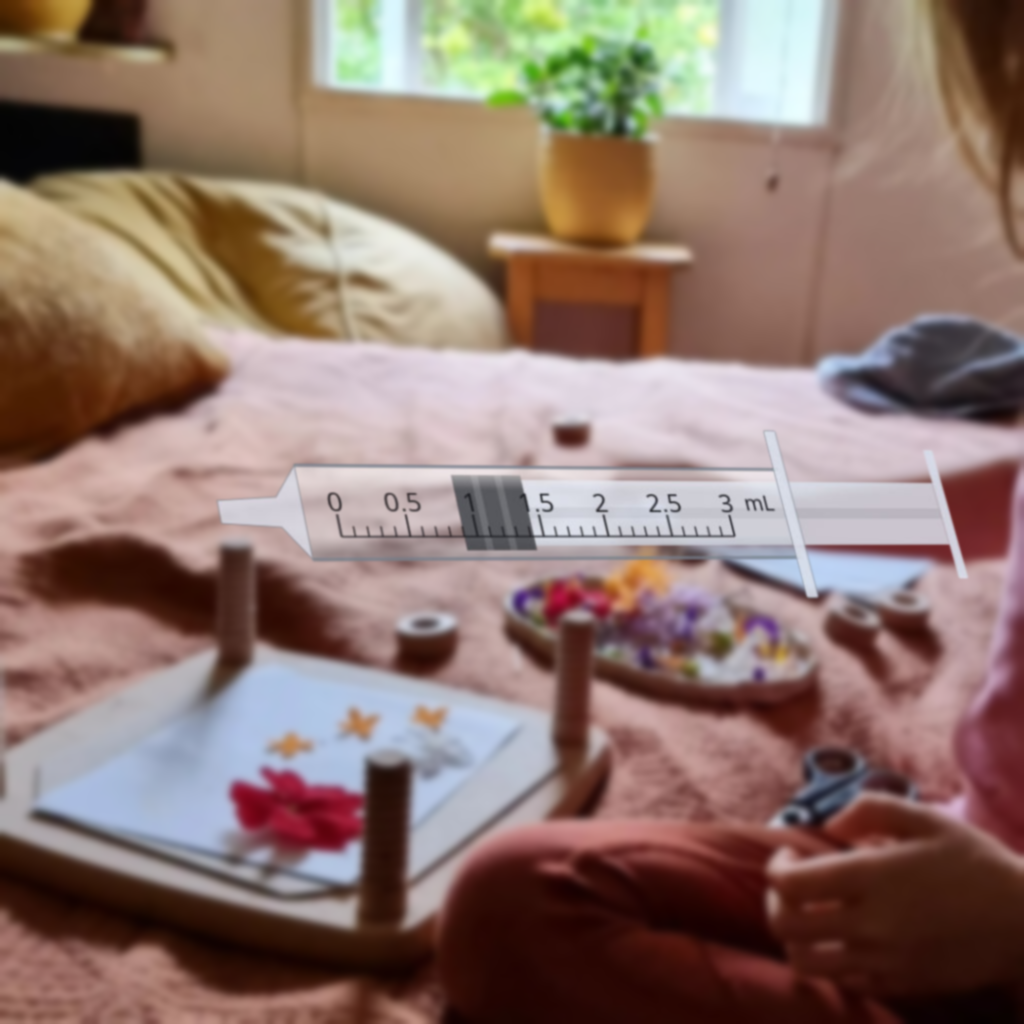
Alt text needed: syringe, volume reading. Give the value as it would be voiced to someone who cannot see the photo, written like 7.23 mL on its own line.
0.9 mL
